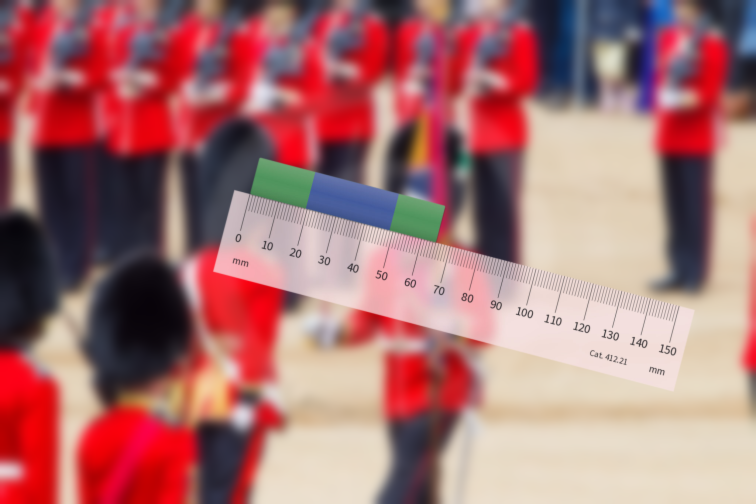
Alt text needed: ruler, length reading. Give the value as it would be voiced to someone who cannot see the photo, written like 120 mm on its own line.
65 mm
